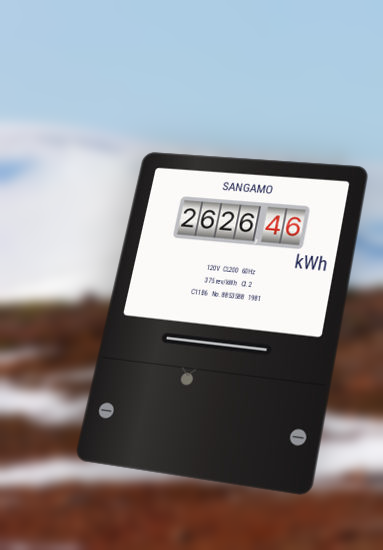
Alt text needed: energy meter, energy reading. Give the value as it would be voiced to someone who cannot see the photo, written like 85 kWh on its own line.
2626.46 kWh
